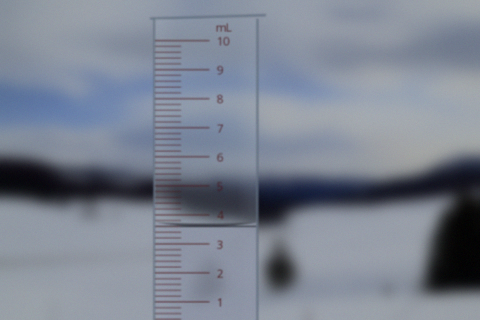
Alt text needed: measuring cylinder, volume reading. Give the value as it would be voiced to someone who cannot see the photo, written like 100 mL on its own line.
3.6 mL
